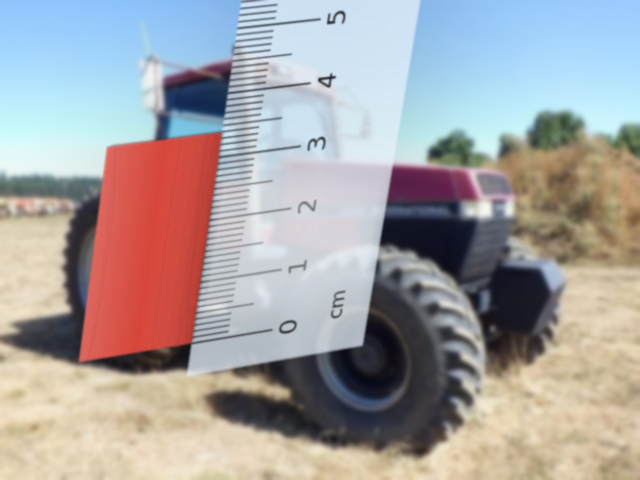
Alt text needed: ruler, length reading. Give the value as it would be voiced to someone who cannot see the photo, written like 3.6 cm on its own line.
3.4 cm
